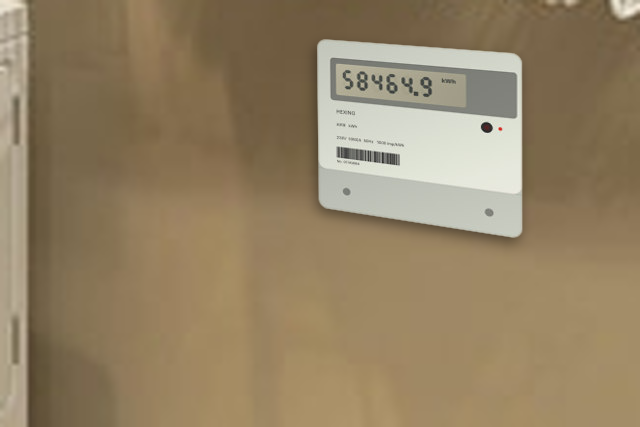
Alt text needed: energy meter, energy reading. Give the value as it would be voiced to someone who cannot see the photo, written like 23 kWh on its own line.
58464.9 kWh
